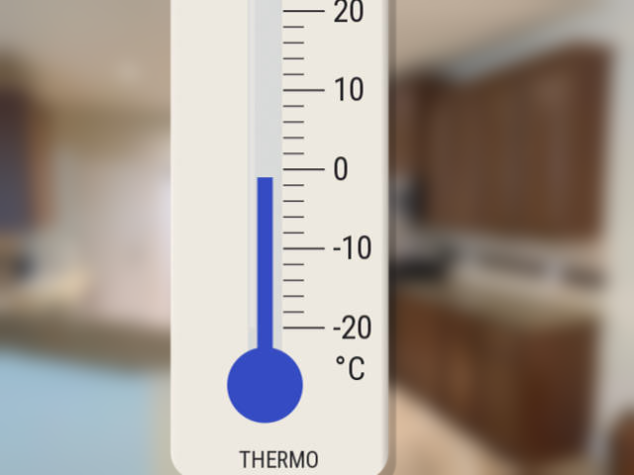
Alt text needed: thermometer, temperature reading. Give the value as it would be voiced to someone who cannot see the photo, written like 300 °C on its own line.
-1 °C
